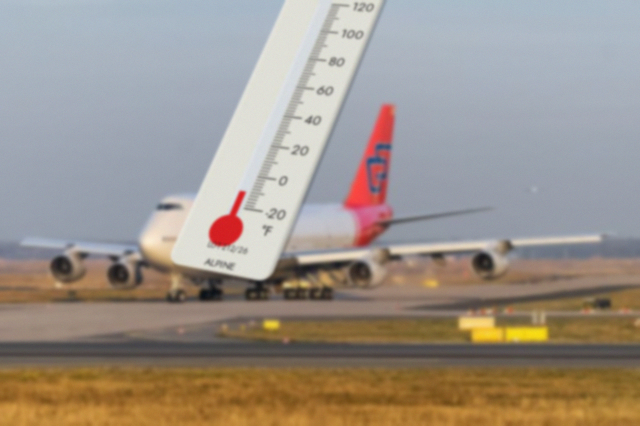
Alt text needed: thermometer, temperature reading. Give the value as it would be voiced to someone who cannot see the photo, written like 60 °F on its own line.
-10 °F
